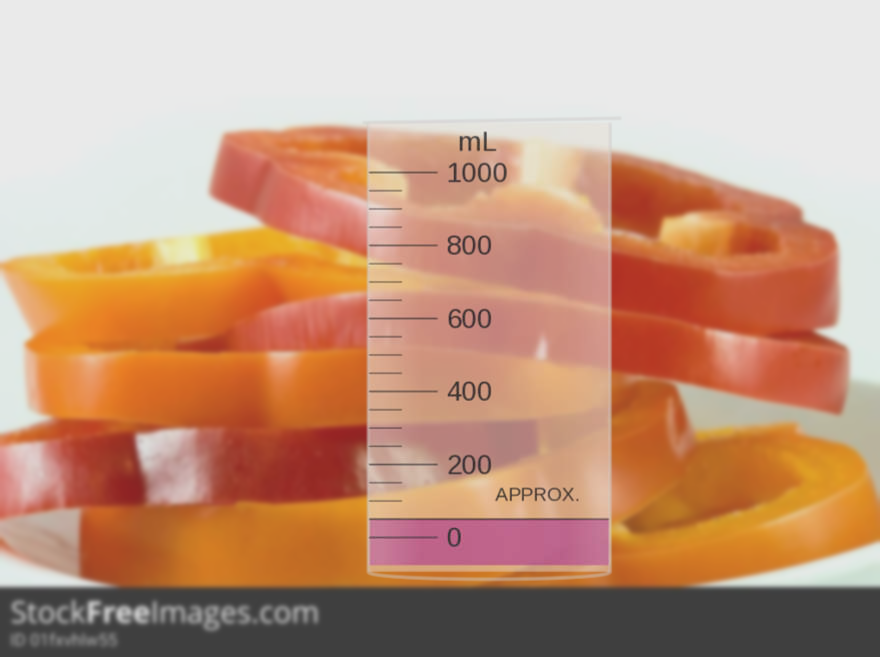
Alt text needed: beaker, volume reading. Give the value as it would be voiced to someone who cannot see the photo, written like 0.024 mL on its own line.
50 mL
